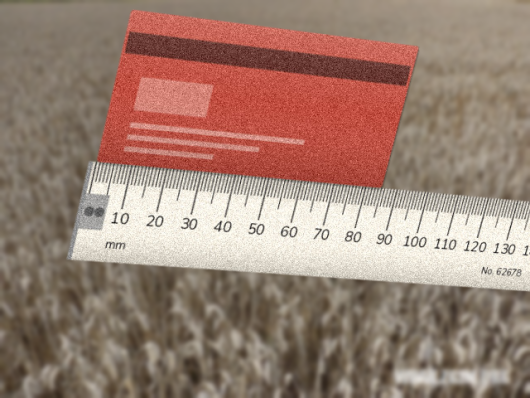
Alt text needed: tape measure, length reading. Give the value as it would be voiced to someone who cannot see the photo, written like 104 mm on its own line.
85 mm
